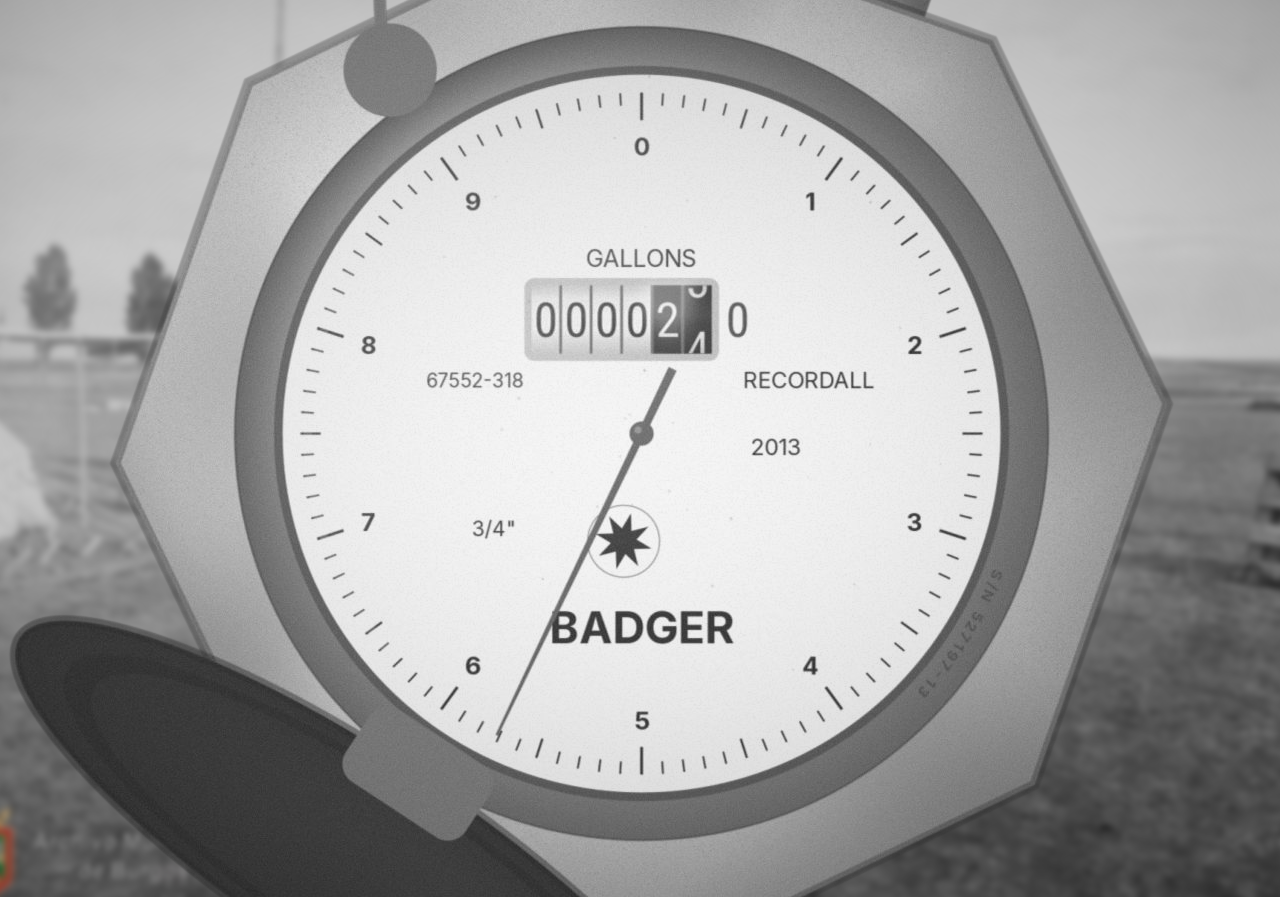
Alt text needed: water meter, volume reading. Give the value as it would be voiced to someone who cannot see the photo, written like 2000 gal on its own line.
235.7 gal
